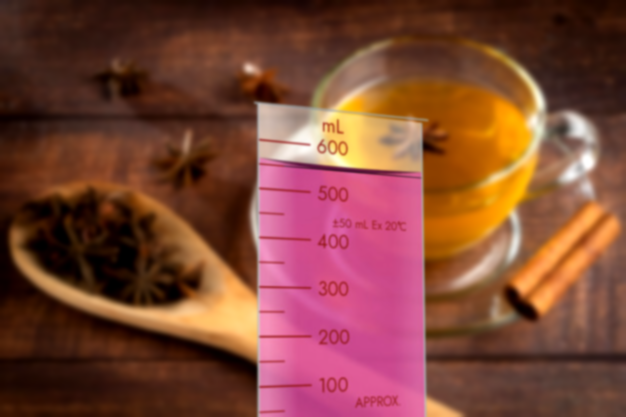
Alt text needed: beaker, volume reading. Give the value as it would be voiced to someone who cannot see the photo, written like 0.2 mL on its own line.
550 mL
